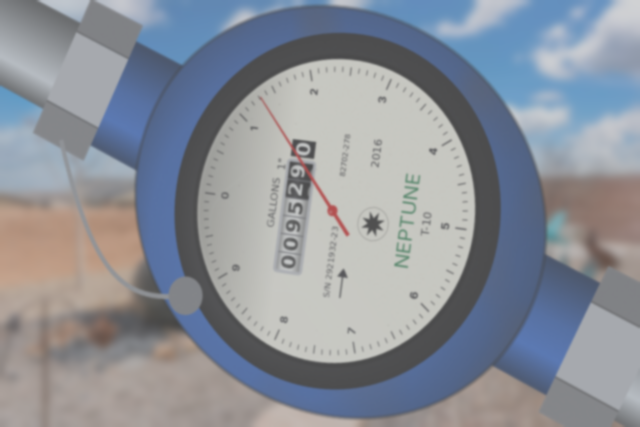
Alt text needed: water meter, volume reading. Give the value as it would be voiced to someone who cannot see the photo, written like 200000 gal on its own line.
95291.3 gal
